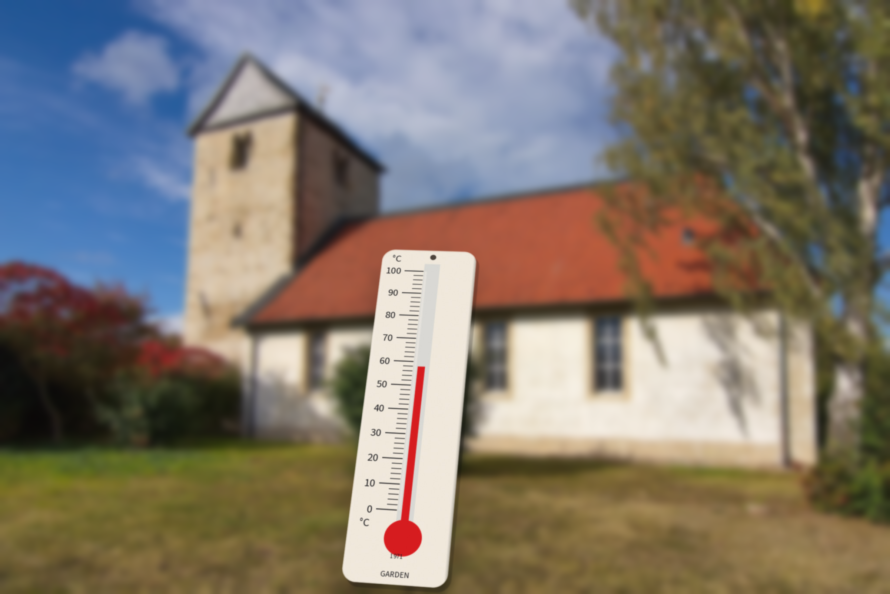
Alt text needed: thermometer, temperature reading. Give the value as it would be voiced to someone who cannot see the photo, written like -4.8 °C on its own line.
58 °C
